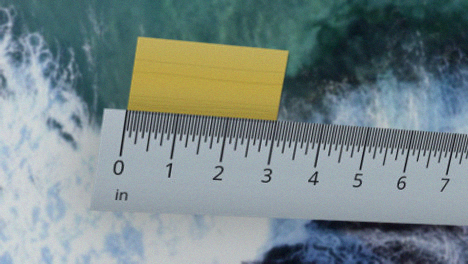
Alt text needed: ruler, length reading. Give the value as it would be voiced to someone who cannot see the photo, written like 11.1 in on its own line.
3 in
